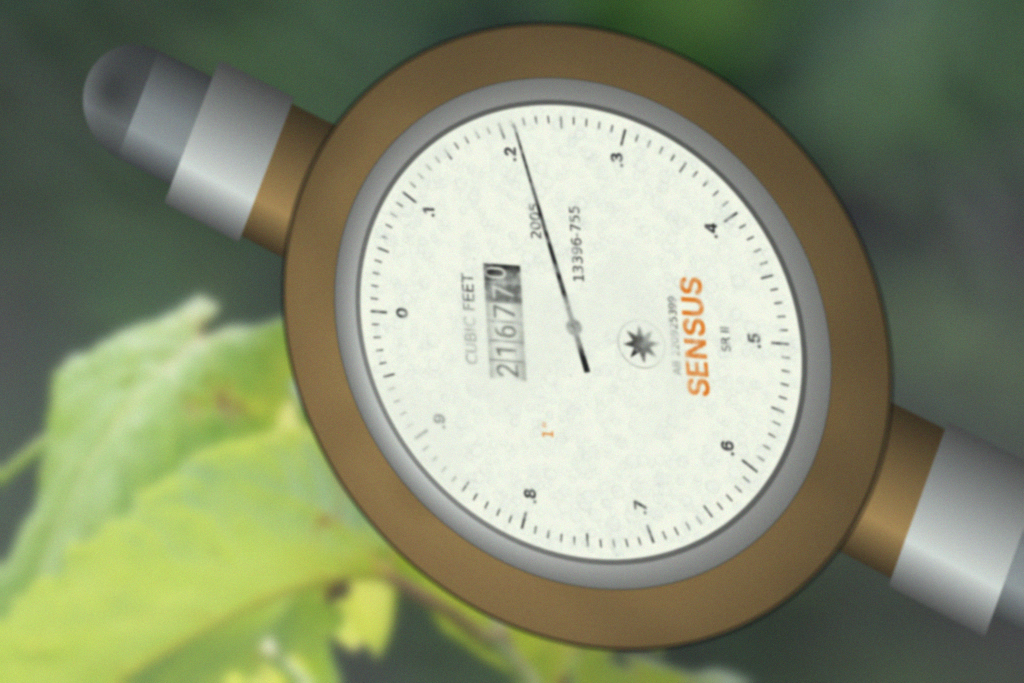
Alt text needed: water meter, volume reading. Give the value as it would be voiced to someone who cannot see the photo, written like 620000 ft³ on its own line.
216770.21 ft³
